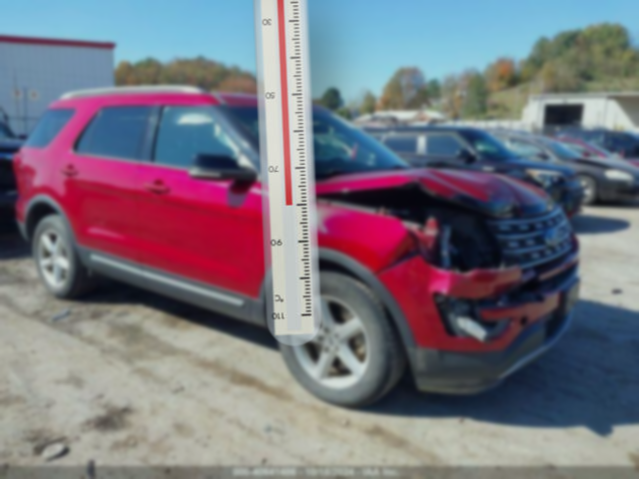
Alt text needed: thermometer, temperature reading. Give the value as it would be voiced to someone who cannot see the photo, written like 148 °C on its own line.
80 °C
